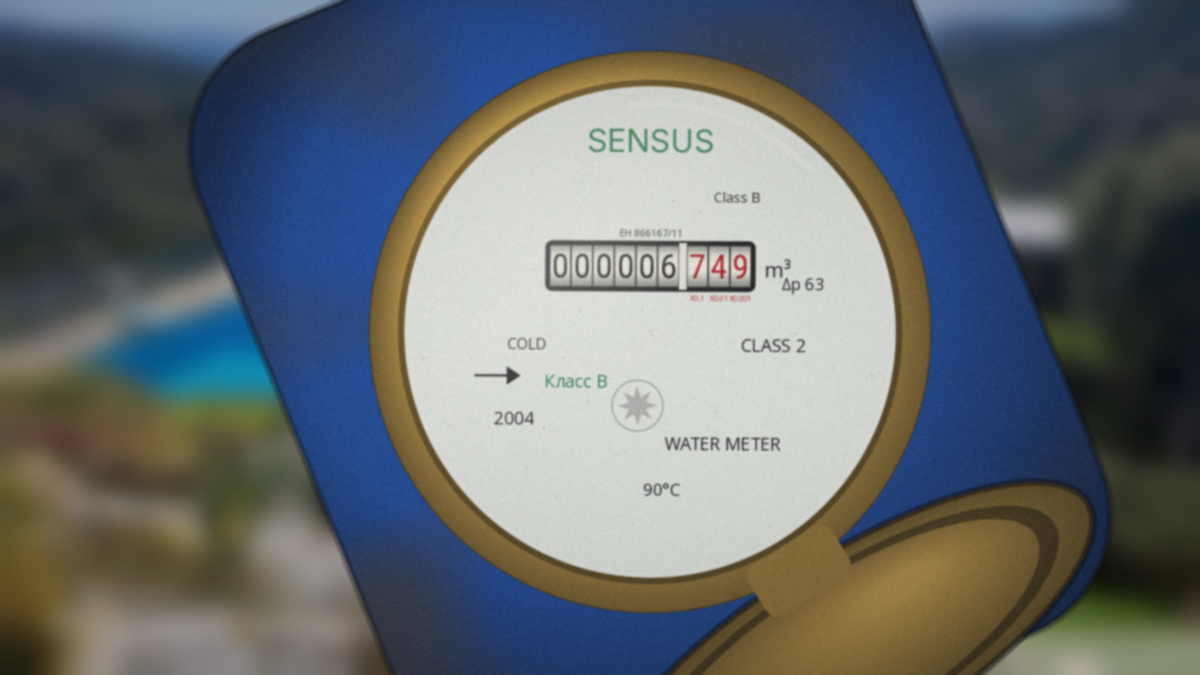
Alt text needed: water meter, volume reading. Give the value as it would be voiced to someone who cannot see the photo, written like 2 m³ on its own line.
6.749 m³
